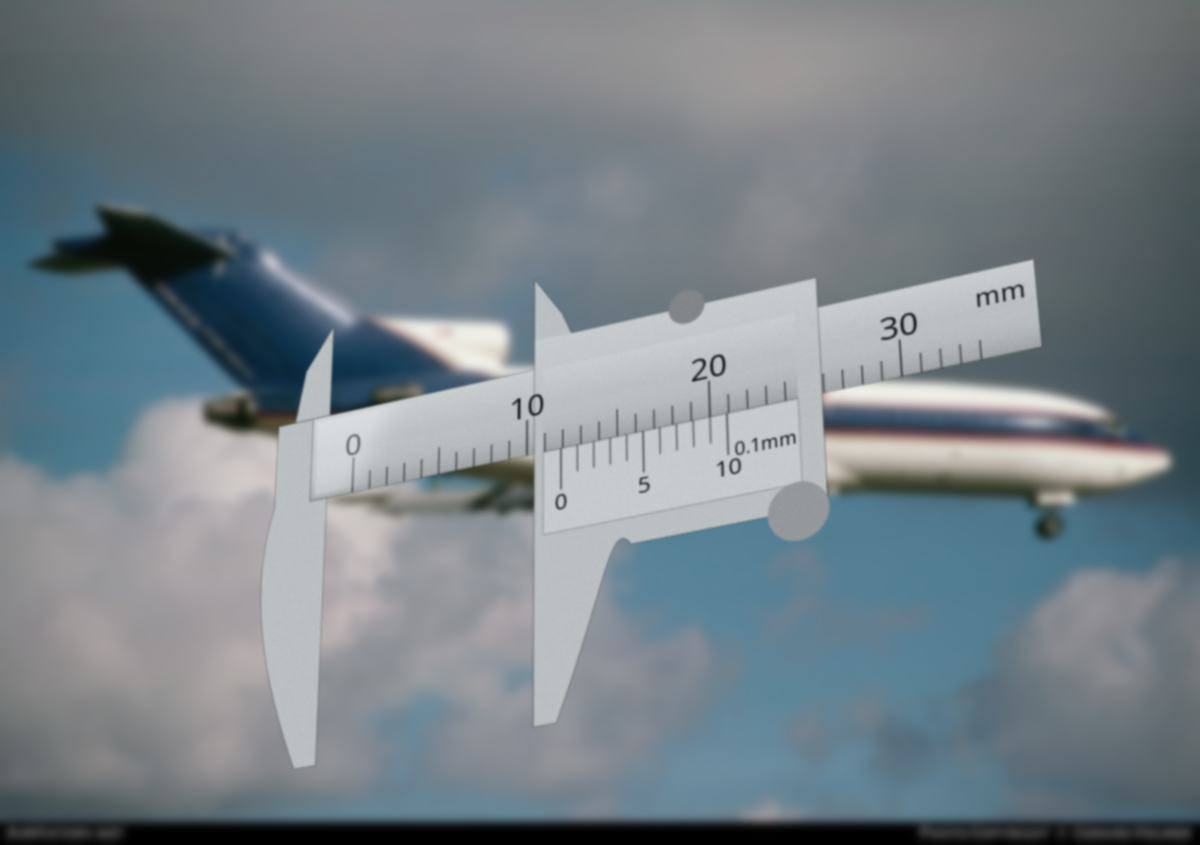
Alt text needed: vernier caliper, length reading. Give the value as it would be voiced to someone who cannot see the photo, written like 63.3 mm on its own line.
11.9 mm
